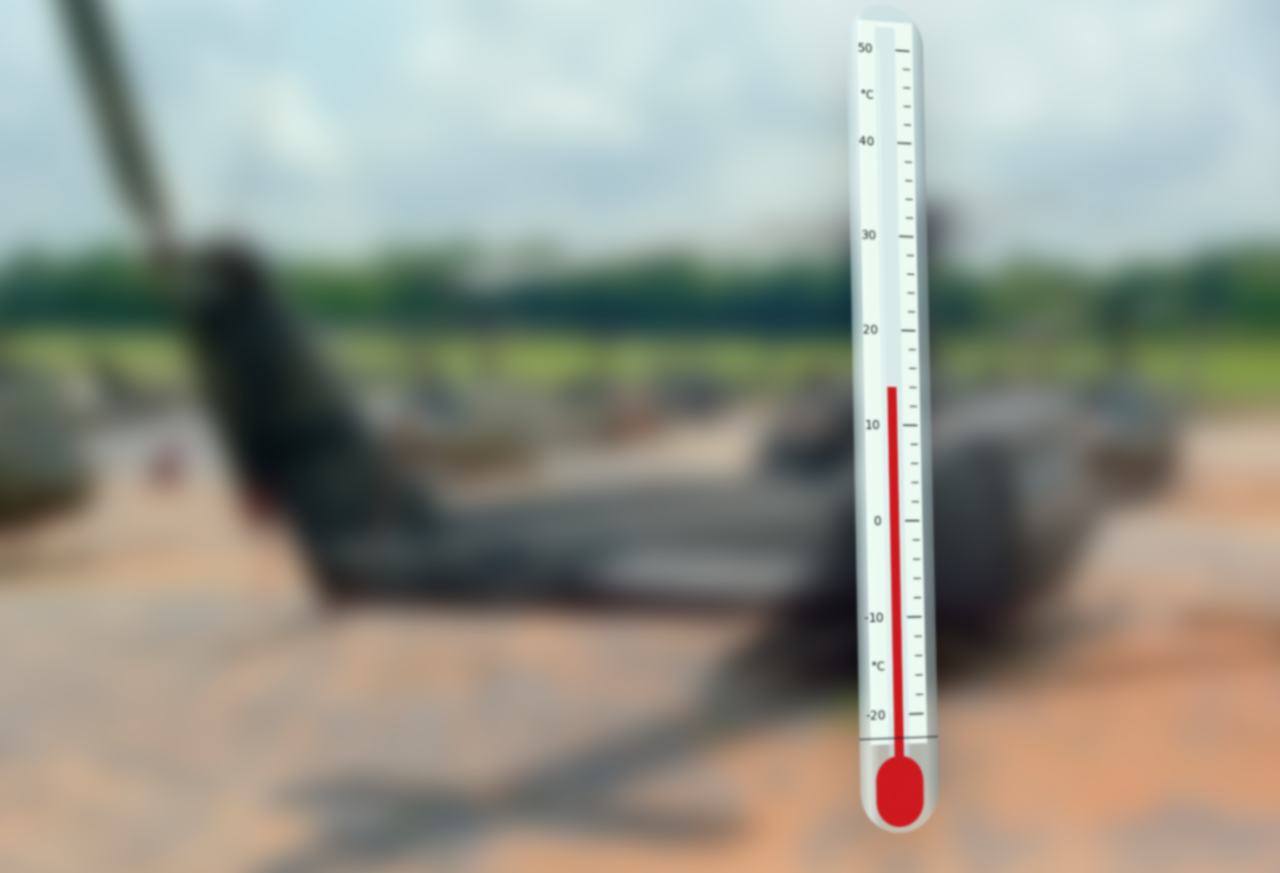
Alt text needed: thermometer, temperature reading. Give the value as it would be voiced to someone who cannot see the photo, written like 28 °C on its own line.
14 °C
